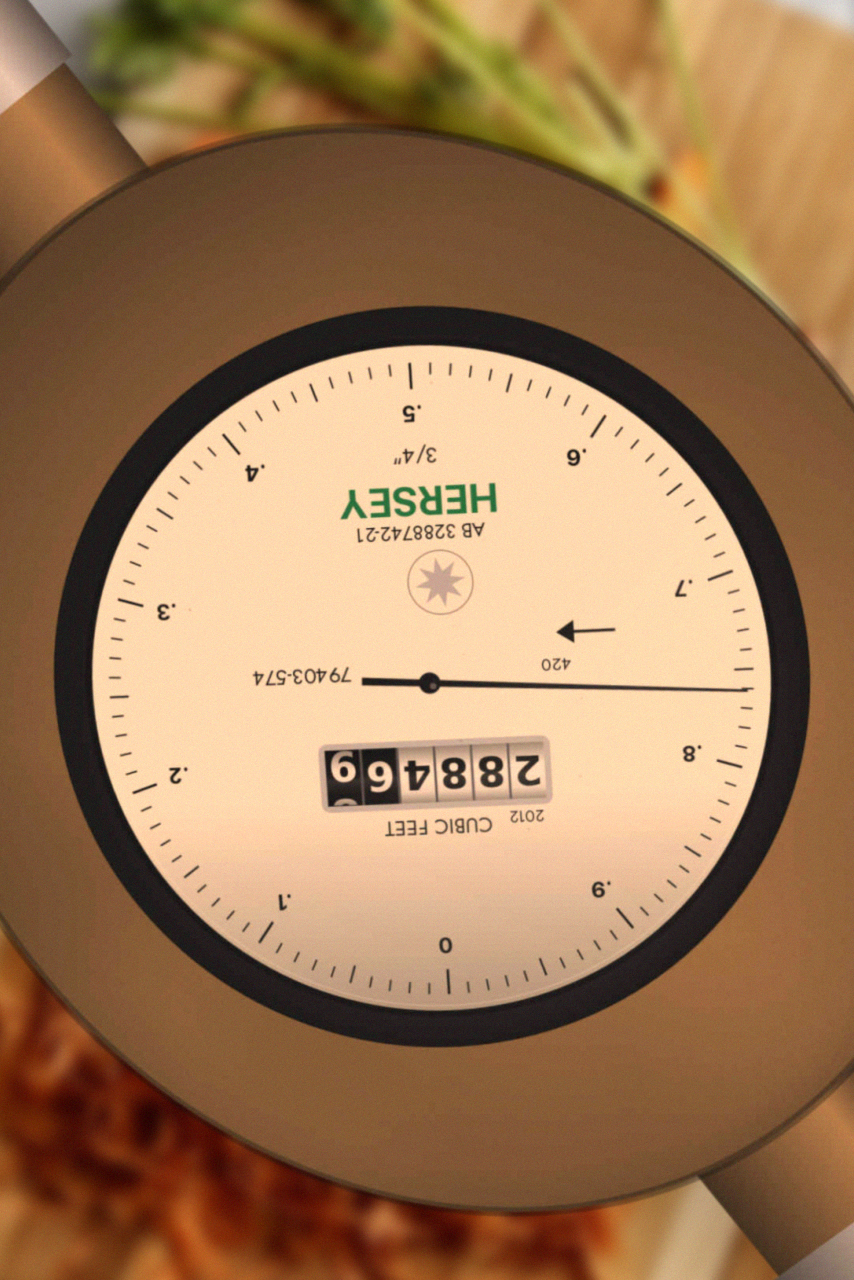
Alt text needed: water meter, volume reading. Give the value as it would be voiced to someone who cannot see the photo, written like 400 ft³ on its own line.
288468.76 ft³
